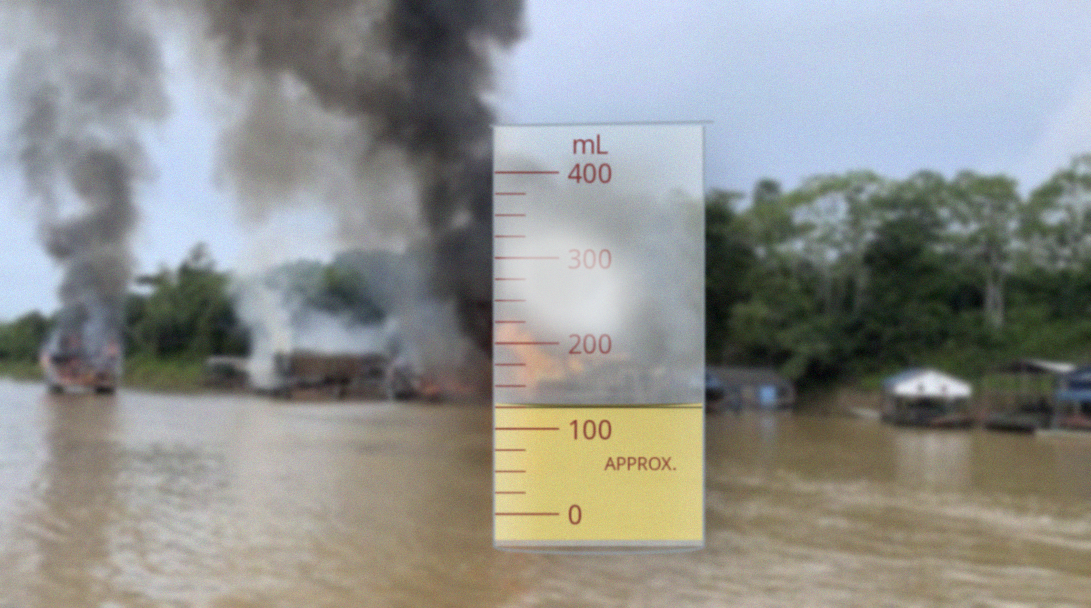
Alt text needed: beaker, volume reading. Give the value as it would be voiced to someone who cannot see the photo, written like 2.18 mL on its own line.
125 mL
